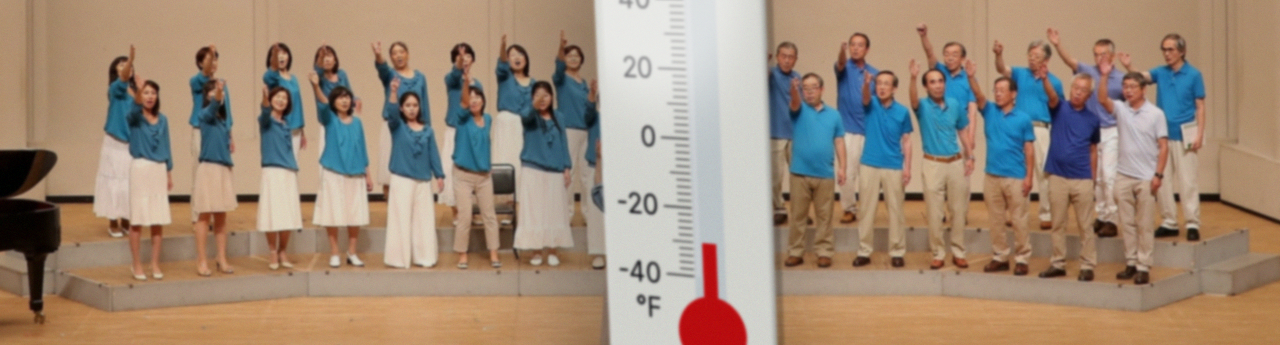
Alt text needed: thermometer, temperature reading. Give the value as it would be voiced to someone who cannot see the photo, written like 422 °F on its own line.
-30 °F
